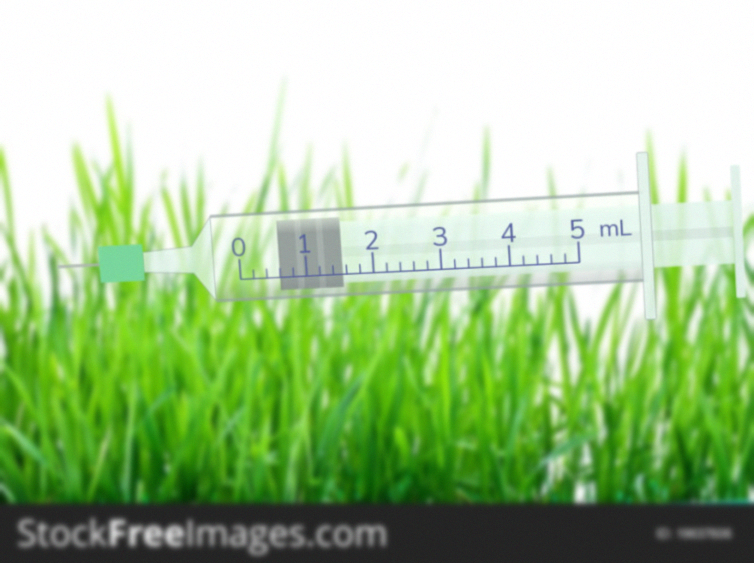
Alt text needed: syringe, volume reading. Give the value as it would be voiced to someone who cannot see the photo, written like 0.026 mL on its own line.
0.6 mL
